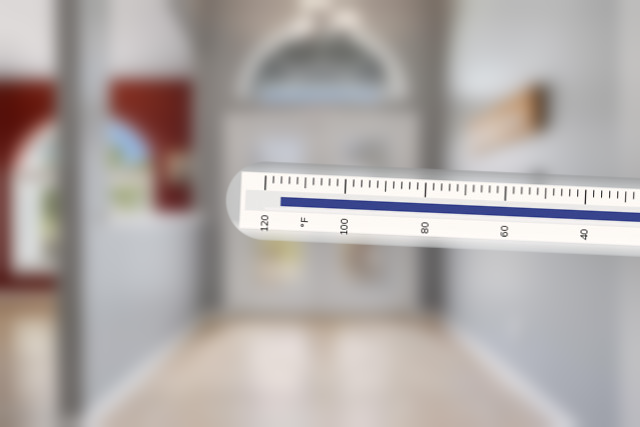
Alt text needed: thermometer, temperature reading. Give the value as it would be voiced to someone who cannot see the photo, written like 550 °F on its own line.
116 °F
